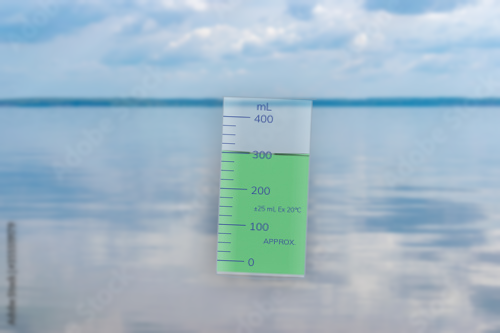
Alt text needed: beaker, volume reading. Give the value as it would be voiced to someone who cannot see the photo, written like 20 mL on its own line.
300 mL
